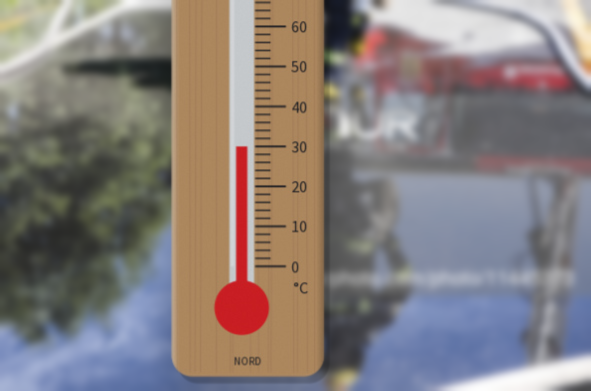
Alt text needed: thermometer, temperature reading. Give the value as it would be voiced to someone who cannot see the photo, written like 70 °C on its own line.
30 °C
